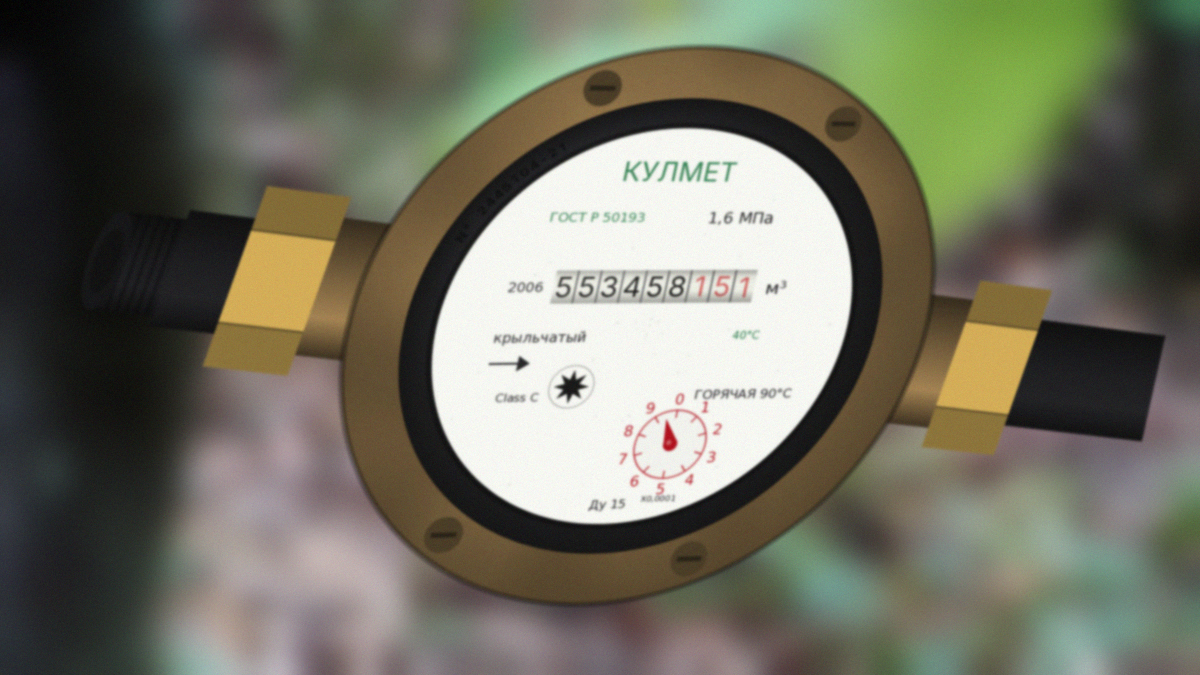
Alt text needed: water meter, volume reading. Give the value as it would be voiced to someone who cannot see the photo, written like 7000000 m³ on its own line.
553458.1509 m³
